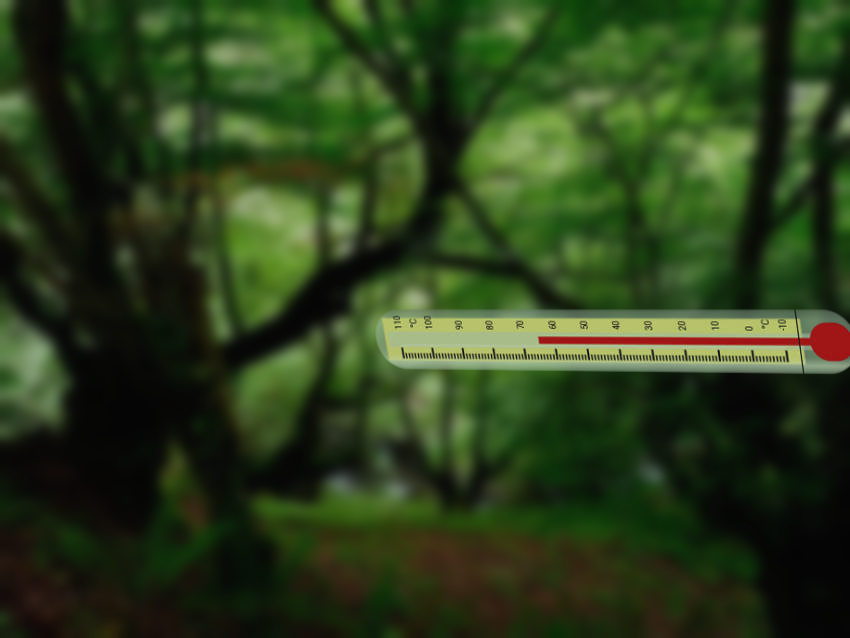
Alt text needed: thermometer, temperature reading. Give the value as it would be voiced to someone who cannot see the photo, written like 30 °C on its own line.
65 °C
